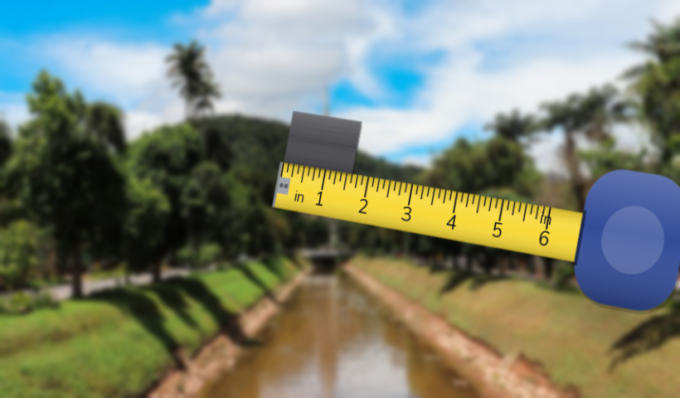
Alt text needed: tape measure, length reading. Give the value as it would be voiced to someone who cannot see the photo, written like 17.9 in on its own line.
1.625 in
